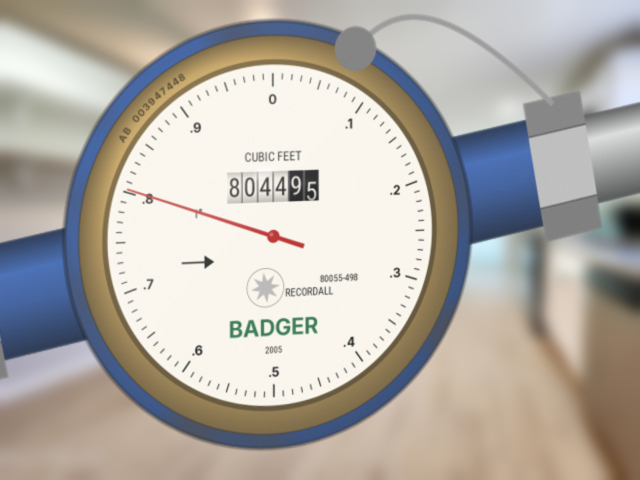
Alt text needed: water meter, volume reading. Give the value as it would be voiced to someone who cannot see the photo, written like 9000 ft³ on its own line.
804494.80 ft³
